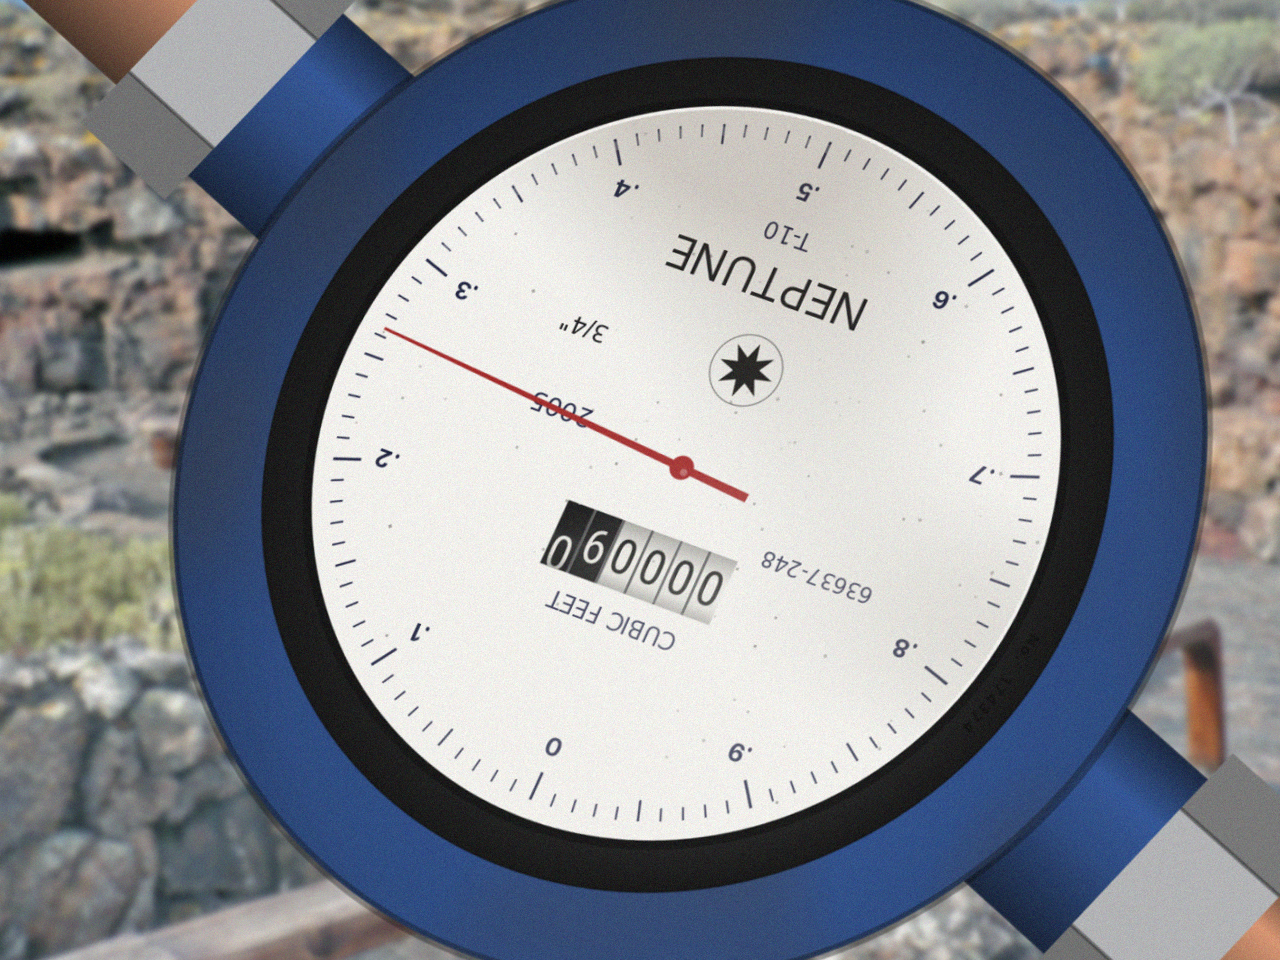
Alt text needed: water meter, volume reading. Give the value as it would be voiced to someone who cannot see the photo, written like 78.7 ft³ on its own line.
90.26 ft³
